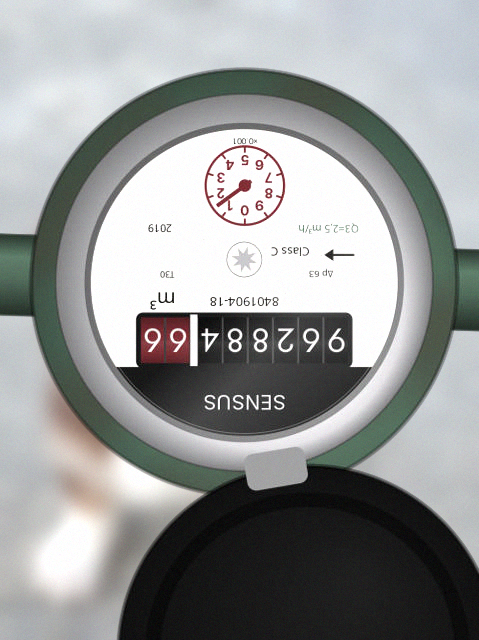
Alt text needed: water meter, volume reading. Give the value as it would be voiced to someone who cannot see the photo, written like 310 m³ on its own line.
962884.661 m³
